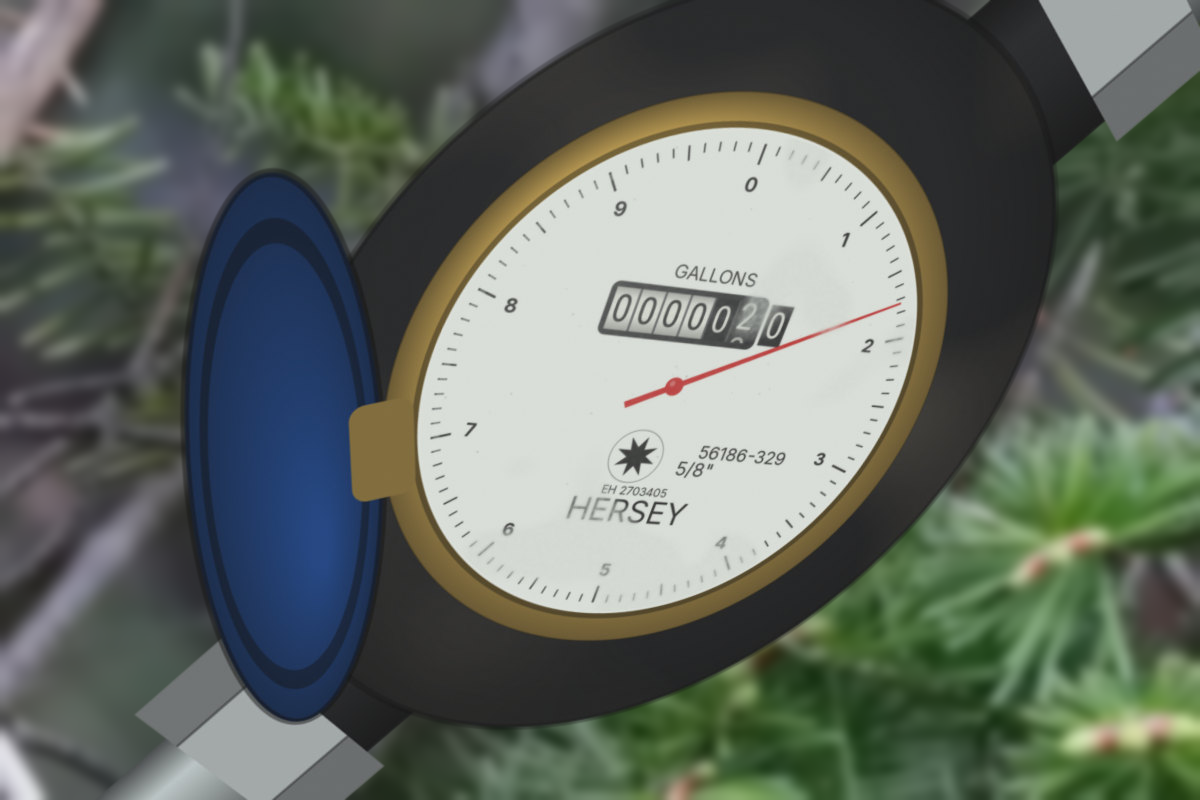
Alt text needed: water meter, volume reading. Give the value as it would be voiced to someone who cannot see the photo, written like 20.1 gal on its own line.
21.7 gal
